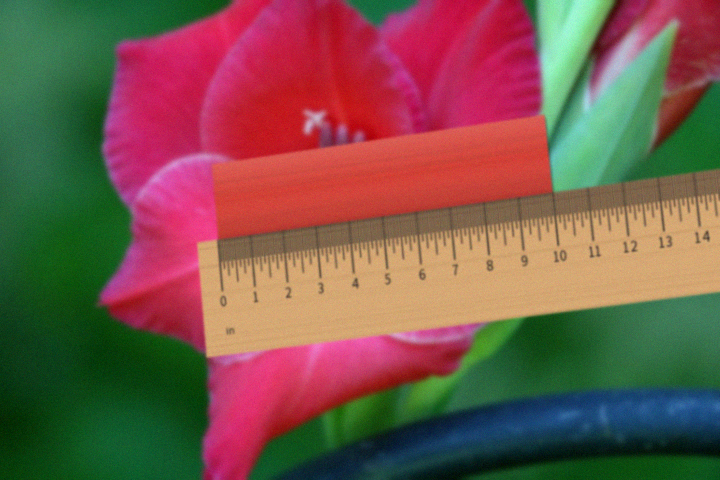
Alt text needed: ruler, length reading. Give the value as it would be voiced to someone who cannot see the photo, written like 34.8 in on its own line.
10 in
